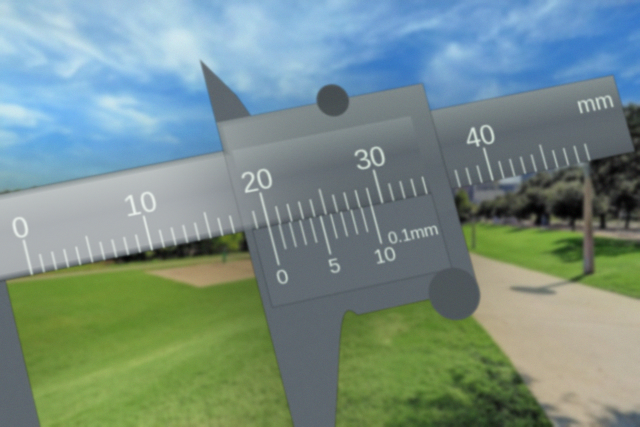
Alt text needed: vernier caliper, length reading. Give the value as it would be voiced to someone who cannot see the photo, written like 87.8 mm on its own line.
20.0 mm
